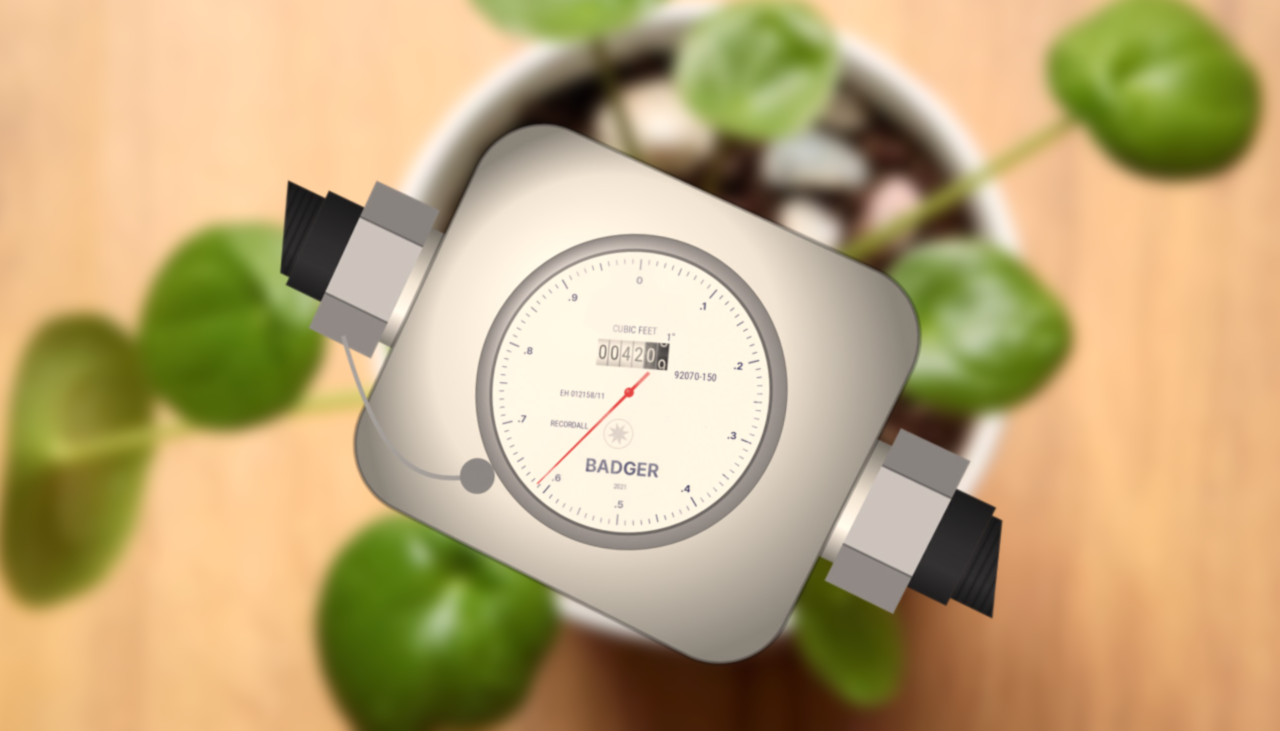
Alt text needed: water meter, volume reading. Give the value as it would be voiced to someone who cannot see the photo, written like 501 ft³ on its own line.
4208.61 ft³
